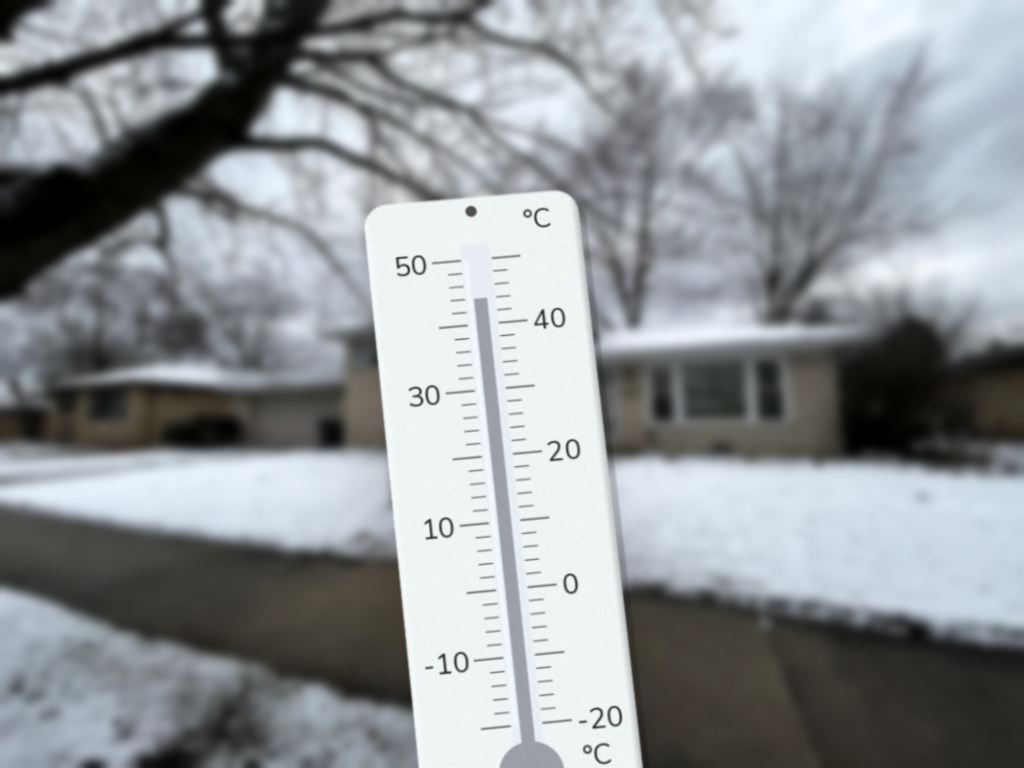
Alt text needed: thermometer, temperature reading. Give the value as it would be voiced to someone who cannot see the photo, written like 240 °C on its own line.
44 °C
